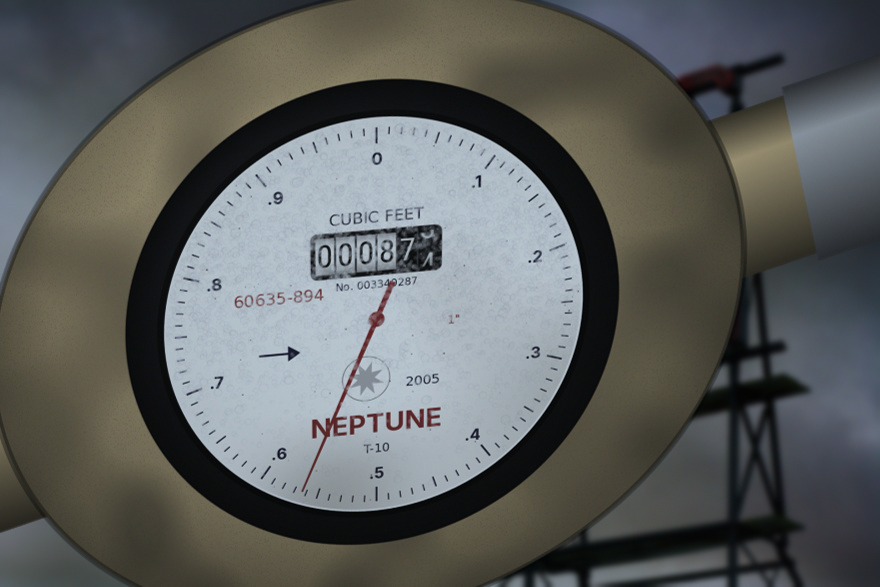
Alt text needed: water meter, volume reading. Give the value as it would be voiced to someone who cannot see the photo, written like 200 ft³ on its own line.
873.56 ft³
